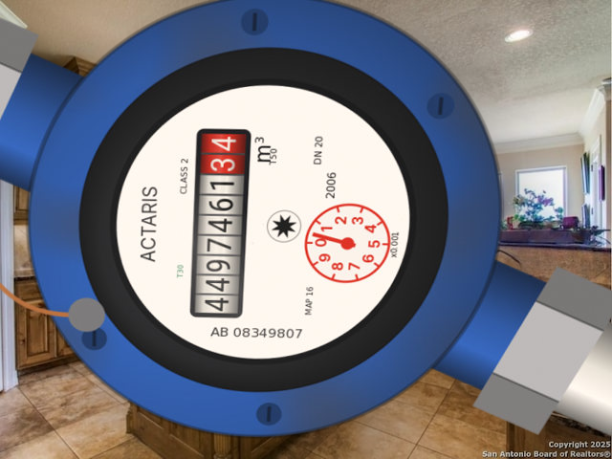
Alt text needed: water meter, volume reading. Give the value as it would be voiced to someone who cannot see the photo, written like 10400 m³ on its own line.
4497461.340 m³
